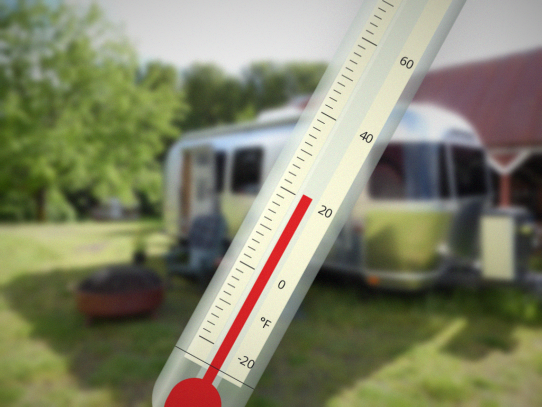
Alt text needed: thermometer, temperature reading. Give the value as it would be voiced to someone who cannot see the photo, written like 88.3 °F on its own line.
21 °F
